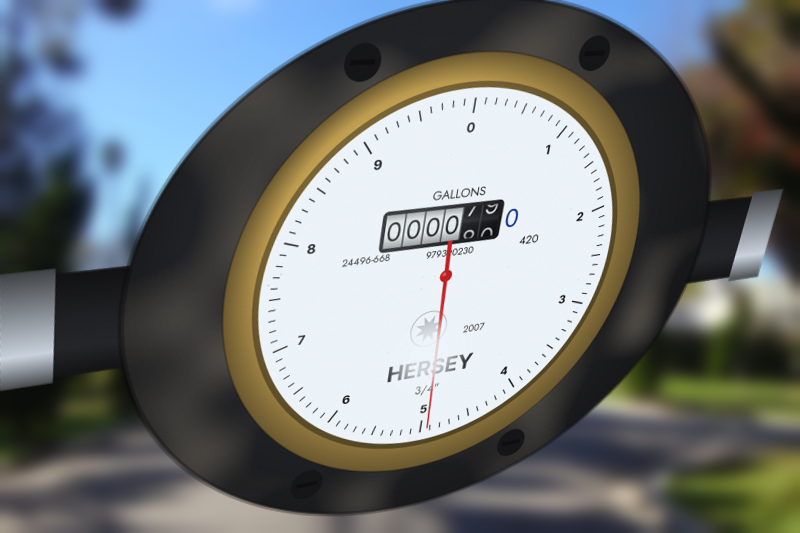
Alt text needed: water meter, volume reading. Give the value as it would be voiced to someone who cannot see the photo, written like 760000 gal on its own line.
794.9 gal
